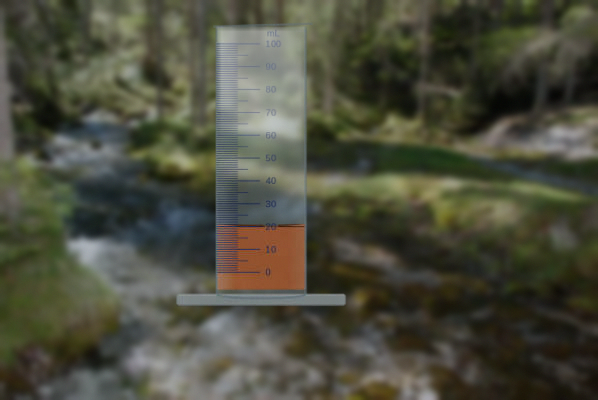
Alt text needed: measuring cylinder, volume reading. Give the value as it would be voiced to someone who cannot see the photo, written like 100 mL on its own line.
20 mL
